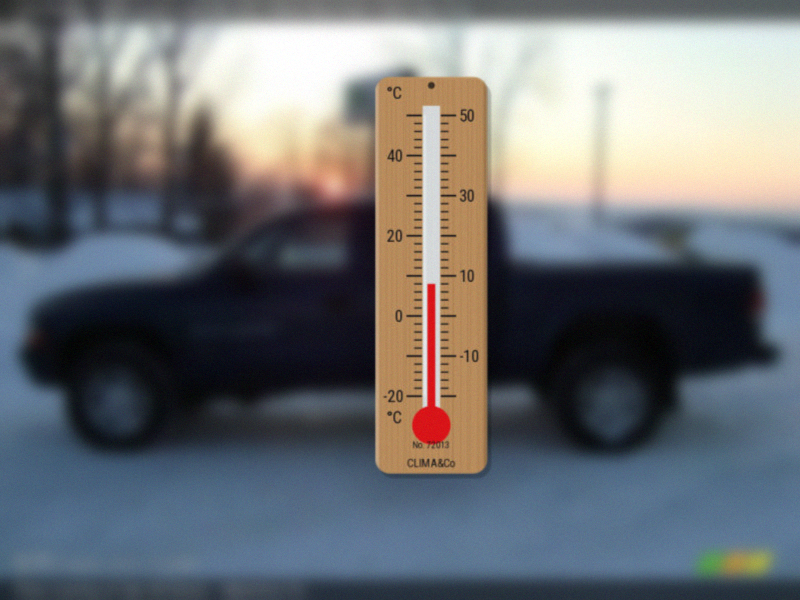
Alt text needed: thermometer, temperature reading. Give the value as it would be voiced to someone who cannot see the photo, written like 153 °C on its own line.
8 °C
